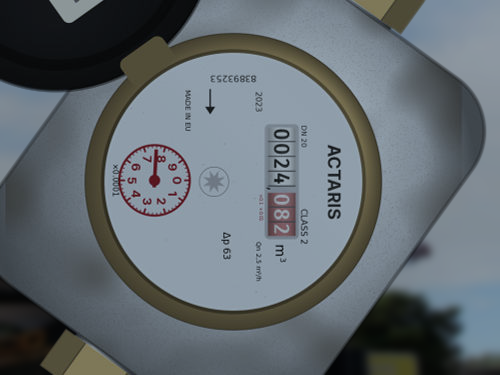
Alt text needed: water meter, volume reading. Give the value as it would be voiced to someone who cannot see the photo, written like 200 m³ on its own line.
24.0827 m³
